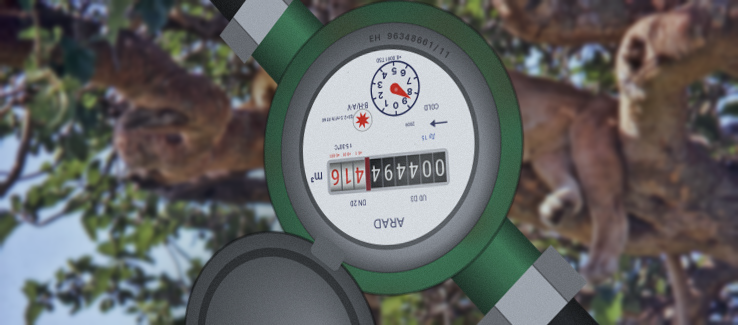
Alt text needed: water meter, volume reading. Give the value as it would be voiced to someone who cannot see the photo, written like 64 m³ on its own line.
4494.4168 m³
